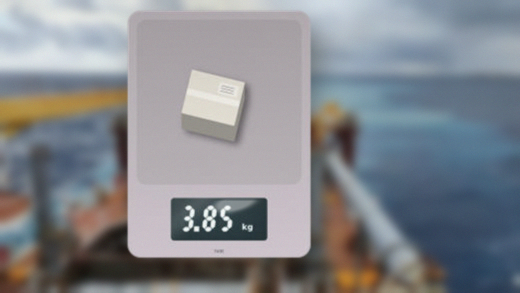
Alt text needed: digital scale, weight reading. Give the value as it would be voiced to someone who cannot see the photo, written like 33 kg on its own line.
3.85 kg
